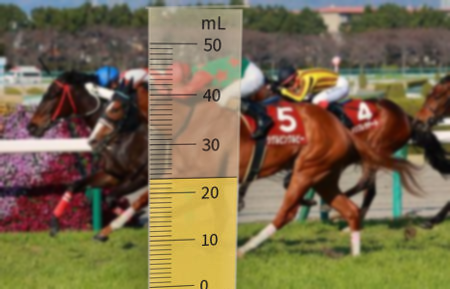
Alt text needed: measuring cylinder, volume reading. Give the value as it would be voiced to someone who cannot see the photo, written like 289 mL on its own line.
23 mL
